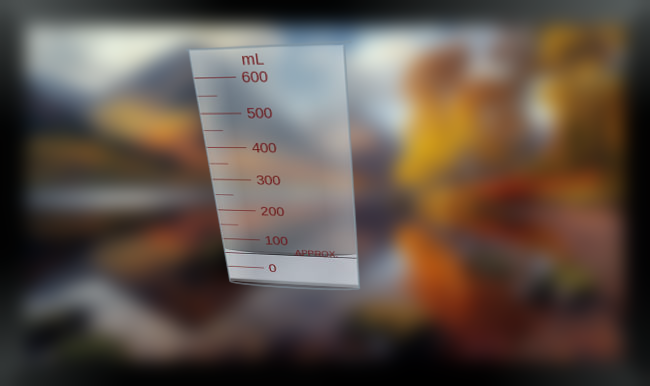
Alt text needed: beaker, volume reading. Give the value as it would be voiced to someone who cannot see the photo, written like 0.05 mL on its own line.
50 mL
